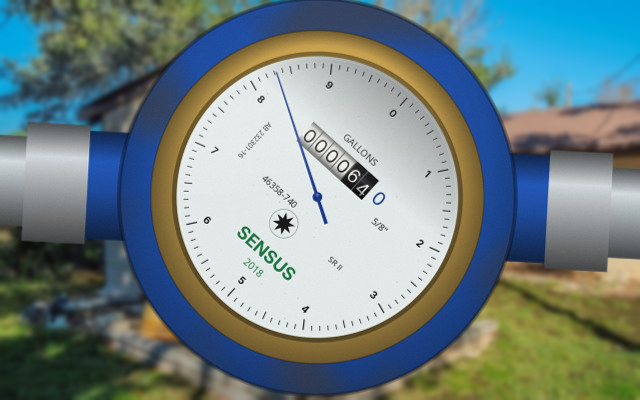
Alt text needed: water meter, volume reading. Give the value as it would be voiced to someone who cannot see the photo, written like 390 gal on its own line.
638.3 gal
